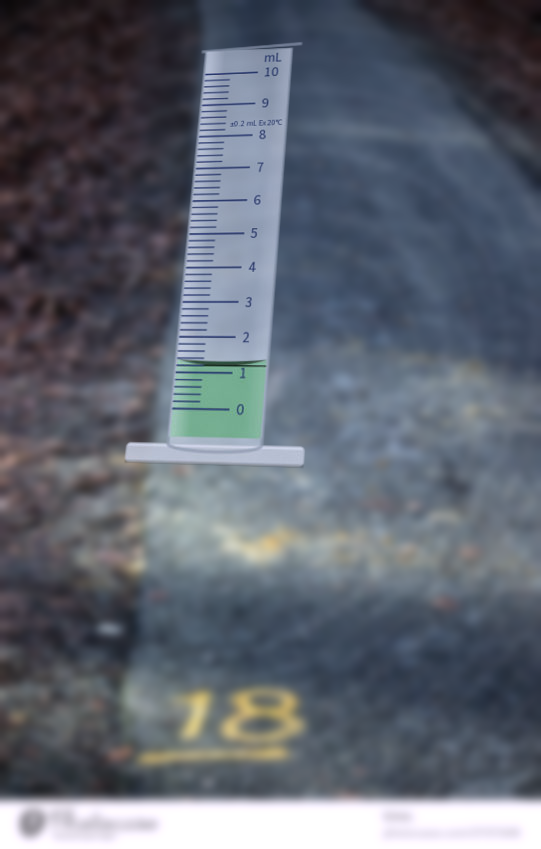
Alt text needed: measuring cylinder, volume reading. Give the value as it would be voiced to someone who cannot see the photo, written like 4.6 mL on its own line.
1.2 mL
